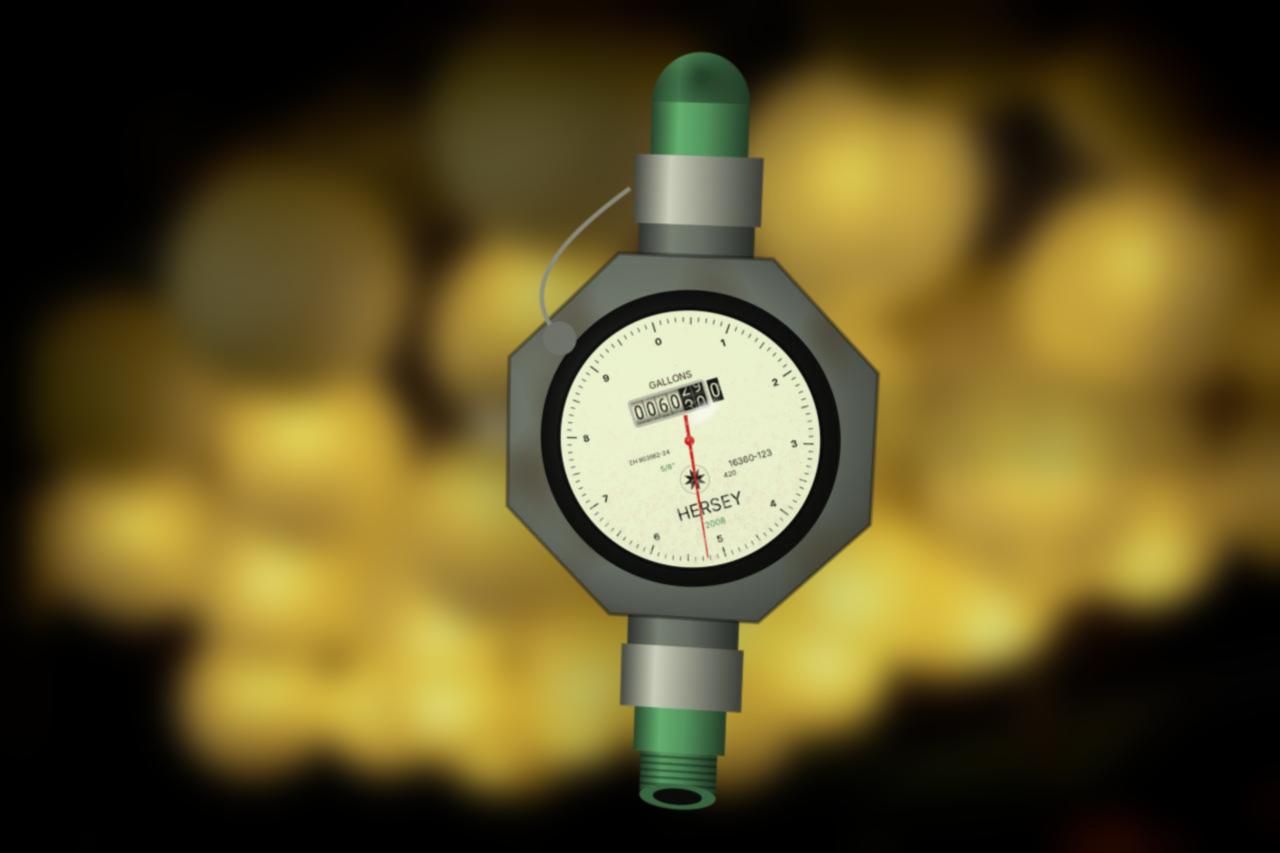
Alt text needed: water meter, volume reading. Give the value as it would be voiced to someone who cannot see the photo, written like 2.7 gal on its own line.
60295.2 gal
